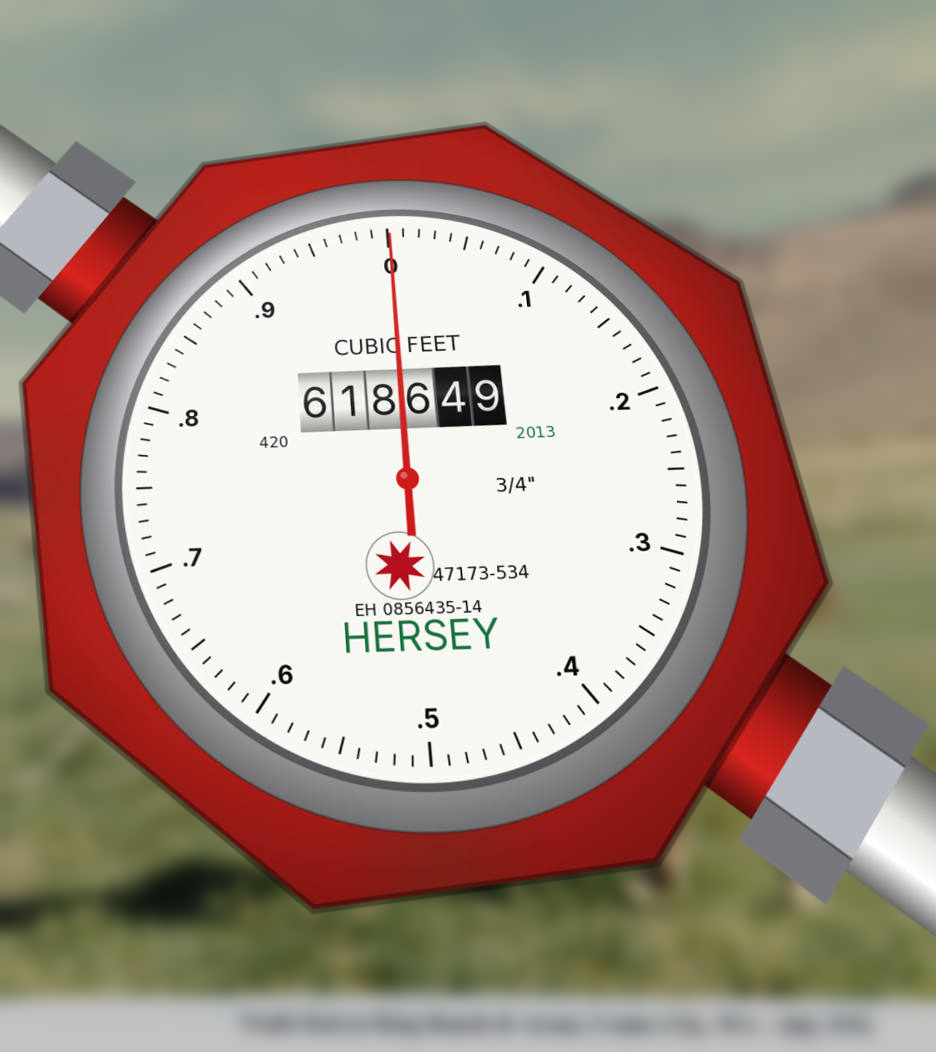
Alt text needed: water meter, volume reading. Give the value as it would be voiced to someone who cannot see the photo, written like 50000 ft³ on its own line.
618649.00 ft³
